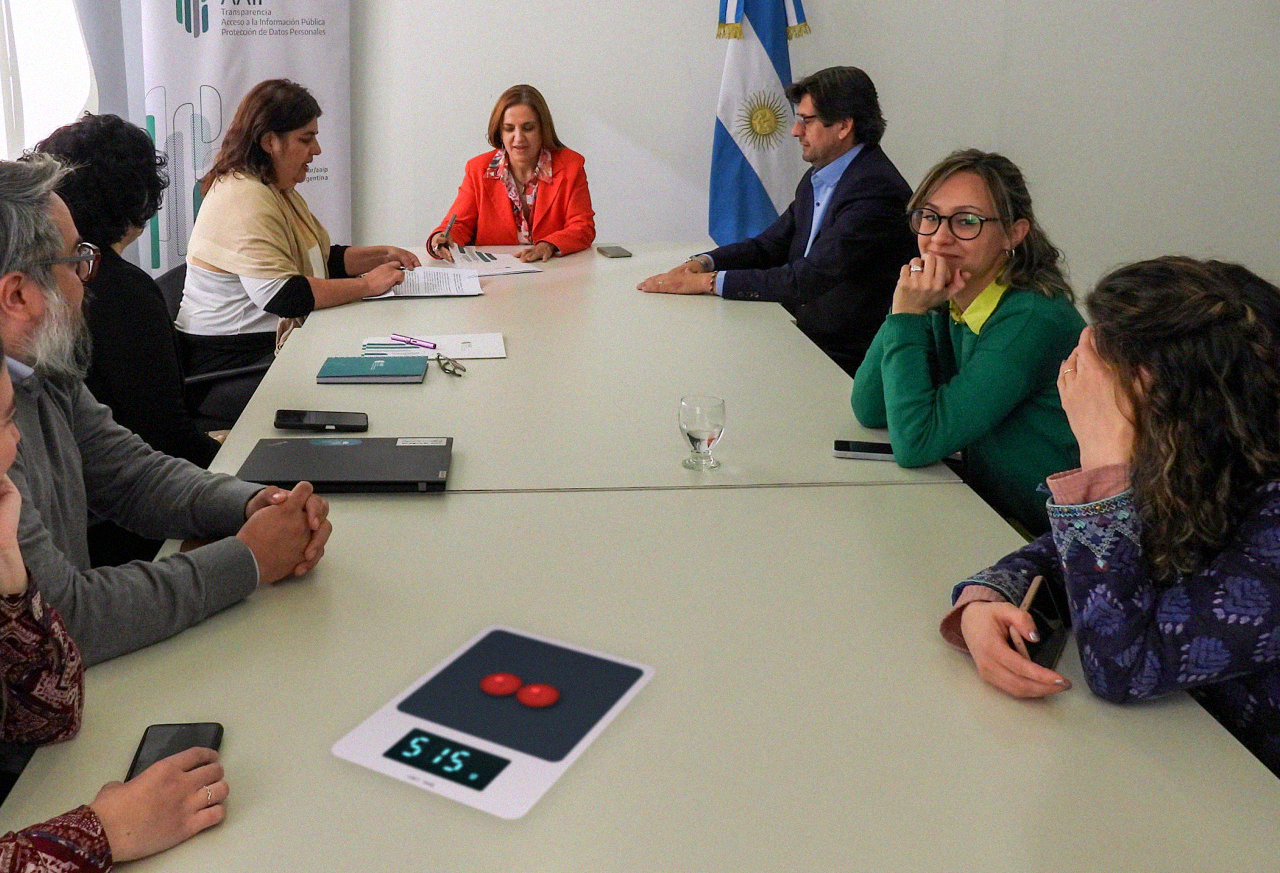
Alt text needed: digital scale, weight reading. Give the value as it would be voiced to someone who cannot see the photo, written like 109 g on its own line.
515 g
